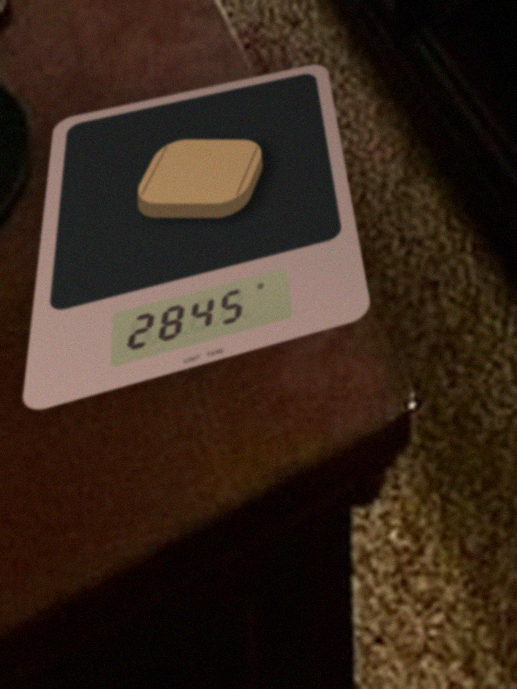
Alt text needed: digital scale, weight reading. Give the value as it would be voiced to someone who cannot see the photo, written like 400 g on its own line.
2845 g
